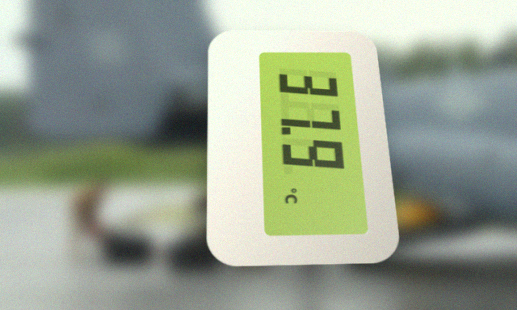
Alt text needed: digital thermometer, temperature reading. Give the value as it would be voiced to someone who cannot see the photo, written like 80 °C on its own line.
37.9 °C
